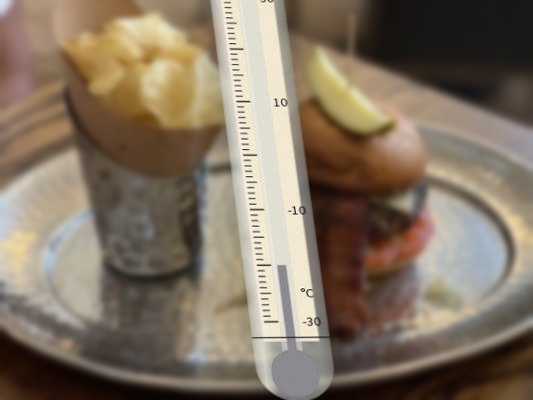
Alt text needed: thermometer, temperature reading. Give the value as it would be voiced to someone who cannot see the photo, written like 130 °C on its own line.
-20 °C
